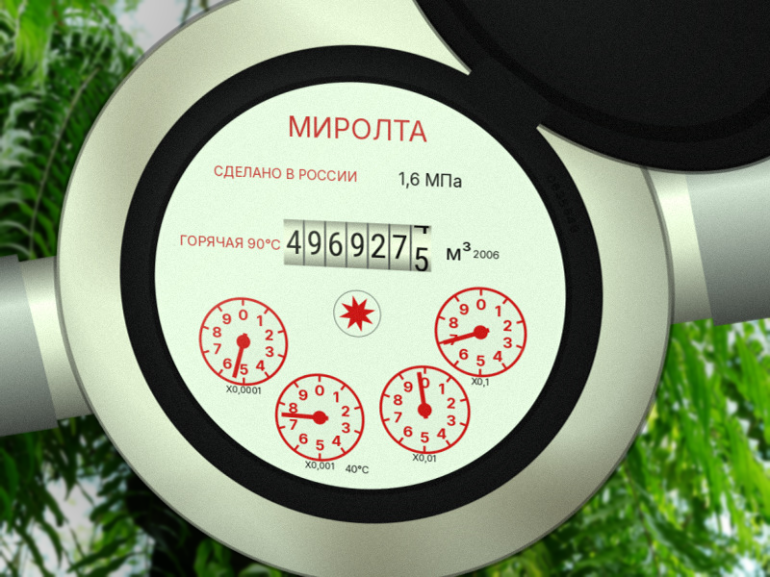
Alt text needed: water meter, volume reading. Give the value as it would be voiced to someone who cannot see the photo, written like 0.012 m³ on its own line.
4969274.6975 m³
